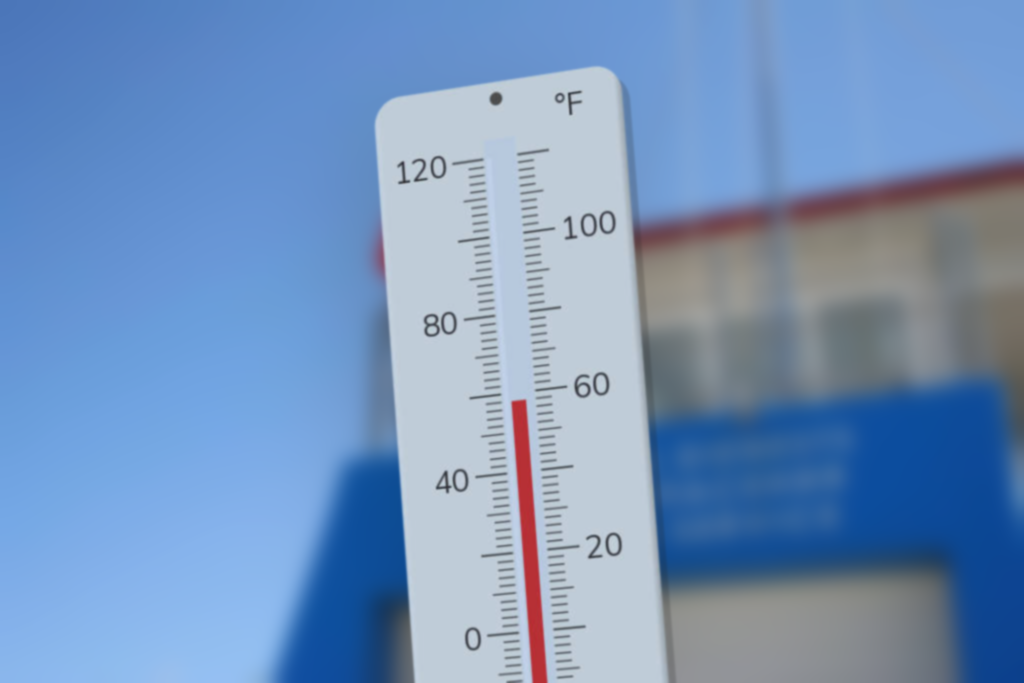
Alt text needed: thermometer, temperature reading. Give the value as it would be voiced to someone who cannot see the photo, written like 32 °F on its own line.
58 °F
